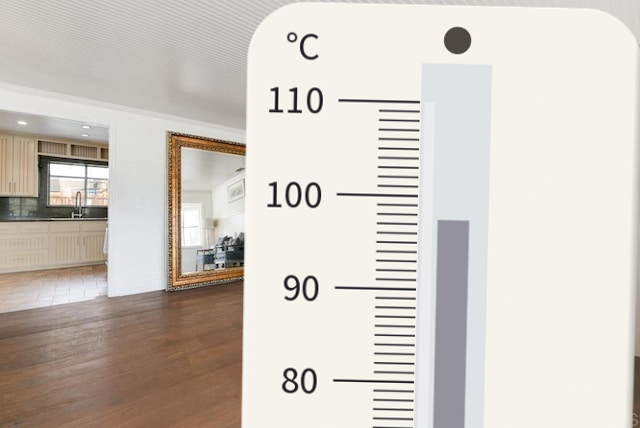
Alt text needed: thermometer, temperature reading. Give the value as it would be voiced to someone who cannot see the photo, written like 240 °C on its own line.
97.5 °C
